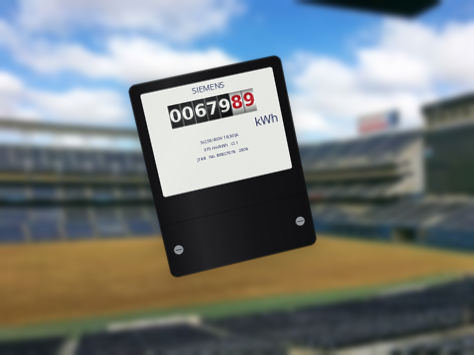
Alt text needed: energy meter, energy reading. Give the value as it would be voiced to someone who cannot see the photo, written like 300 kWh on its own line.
679.89 kWh
